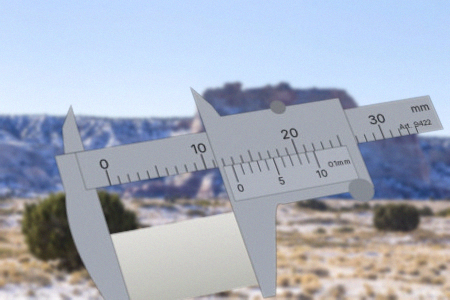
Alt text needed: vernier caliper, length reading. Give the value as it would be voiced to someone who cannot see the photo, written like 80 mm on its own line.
12.8 mm
